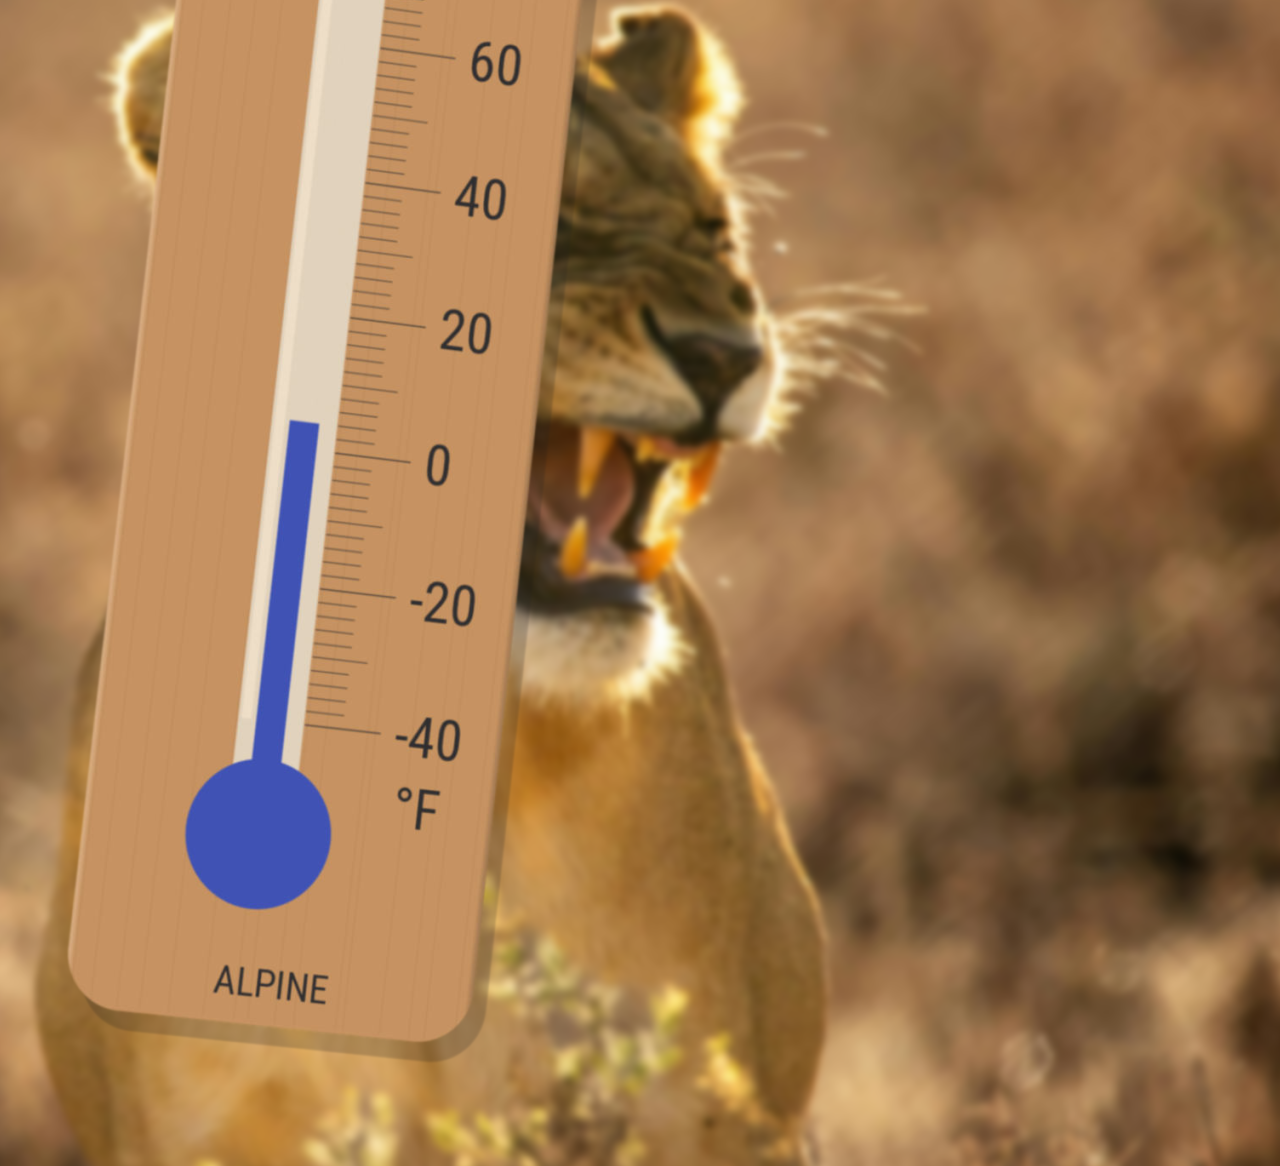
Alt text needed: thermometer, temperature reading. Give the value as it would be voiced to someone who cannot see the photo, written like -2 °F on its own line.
4 °F
